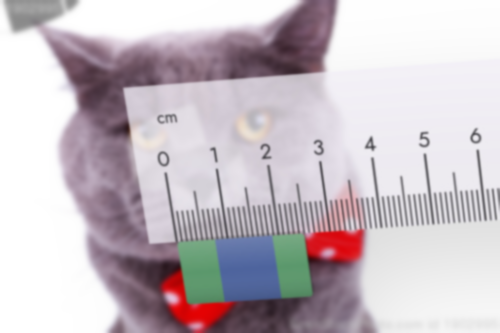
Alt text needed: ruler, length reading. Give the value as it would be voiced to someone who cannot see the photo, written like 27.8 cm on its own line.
2.5 cm
